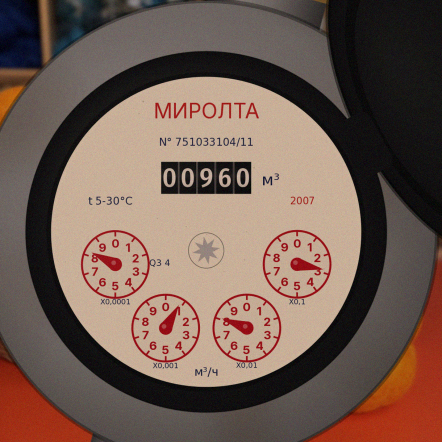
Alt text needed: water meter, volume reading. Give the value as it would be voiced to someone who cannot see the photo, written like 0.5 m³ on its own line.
960.2808 m³
